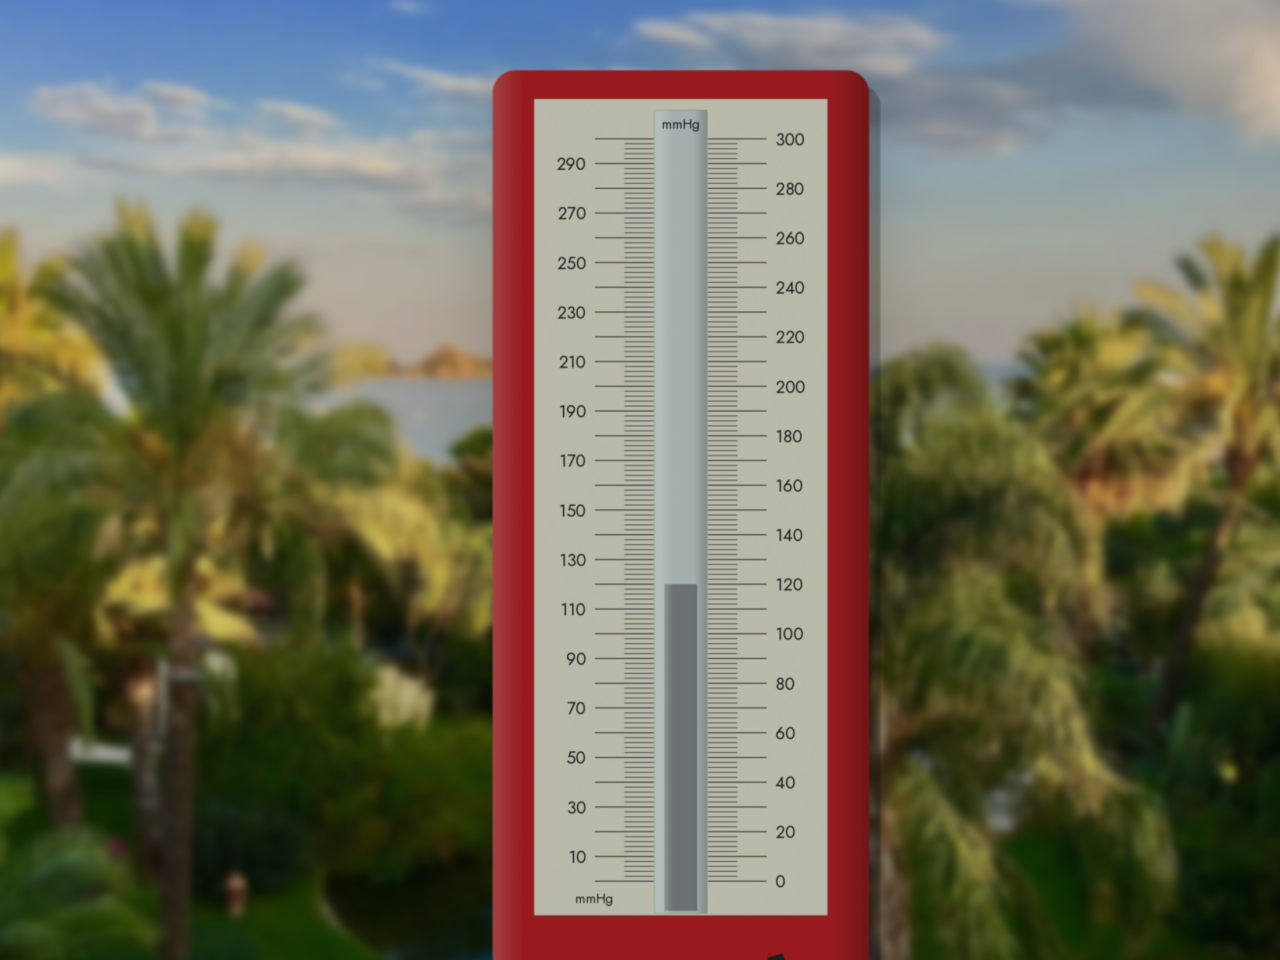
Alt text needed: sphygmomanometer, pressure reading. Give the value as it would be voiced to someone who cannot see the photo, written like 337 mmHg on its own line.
120 mmHg
